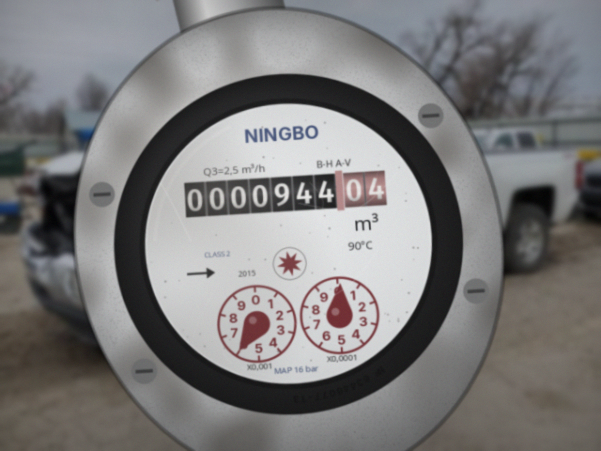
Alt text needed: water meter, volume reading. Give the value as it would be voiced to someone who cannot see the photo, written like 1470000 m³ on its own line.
944.0460 m³
